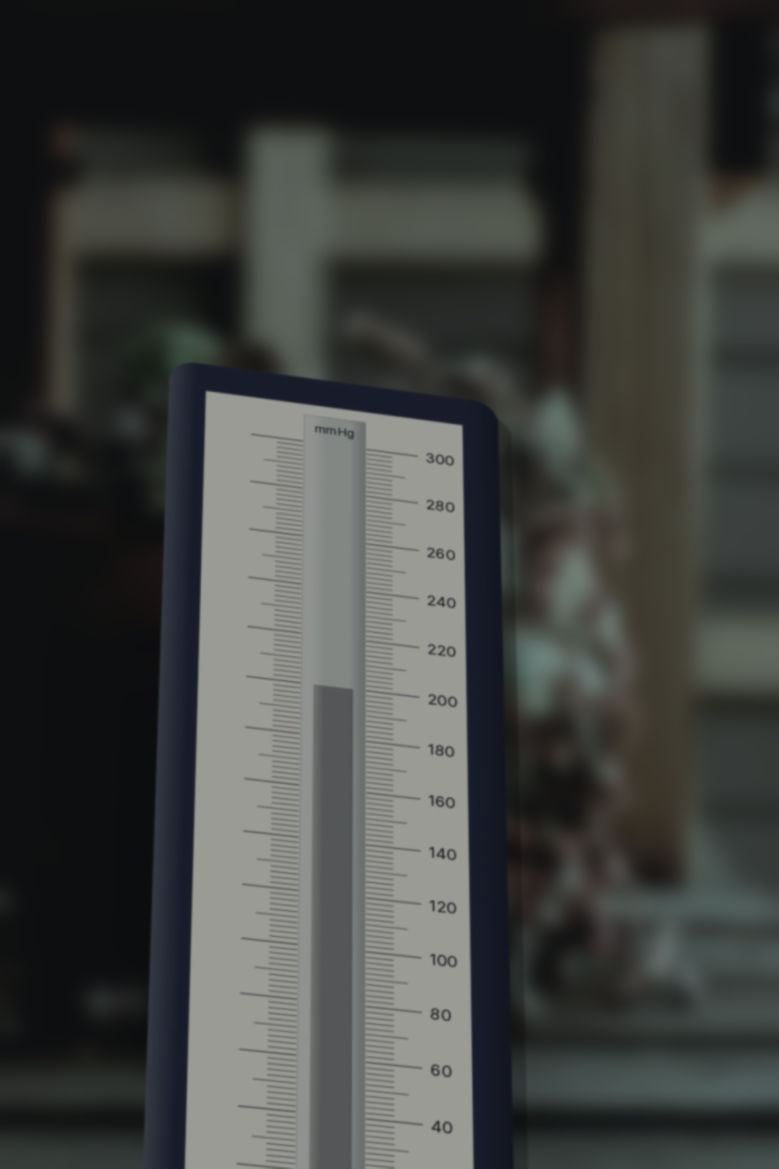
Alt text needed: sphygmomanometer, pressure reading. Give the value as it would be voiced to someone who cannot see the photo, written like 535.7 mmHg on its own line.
200 mmHg
